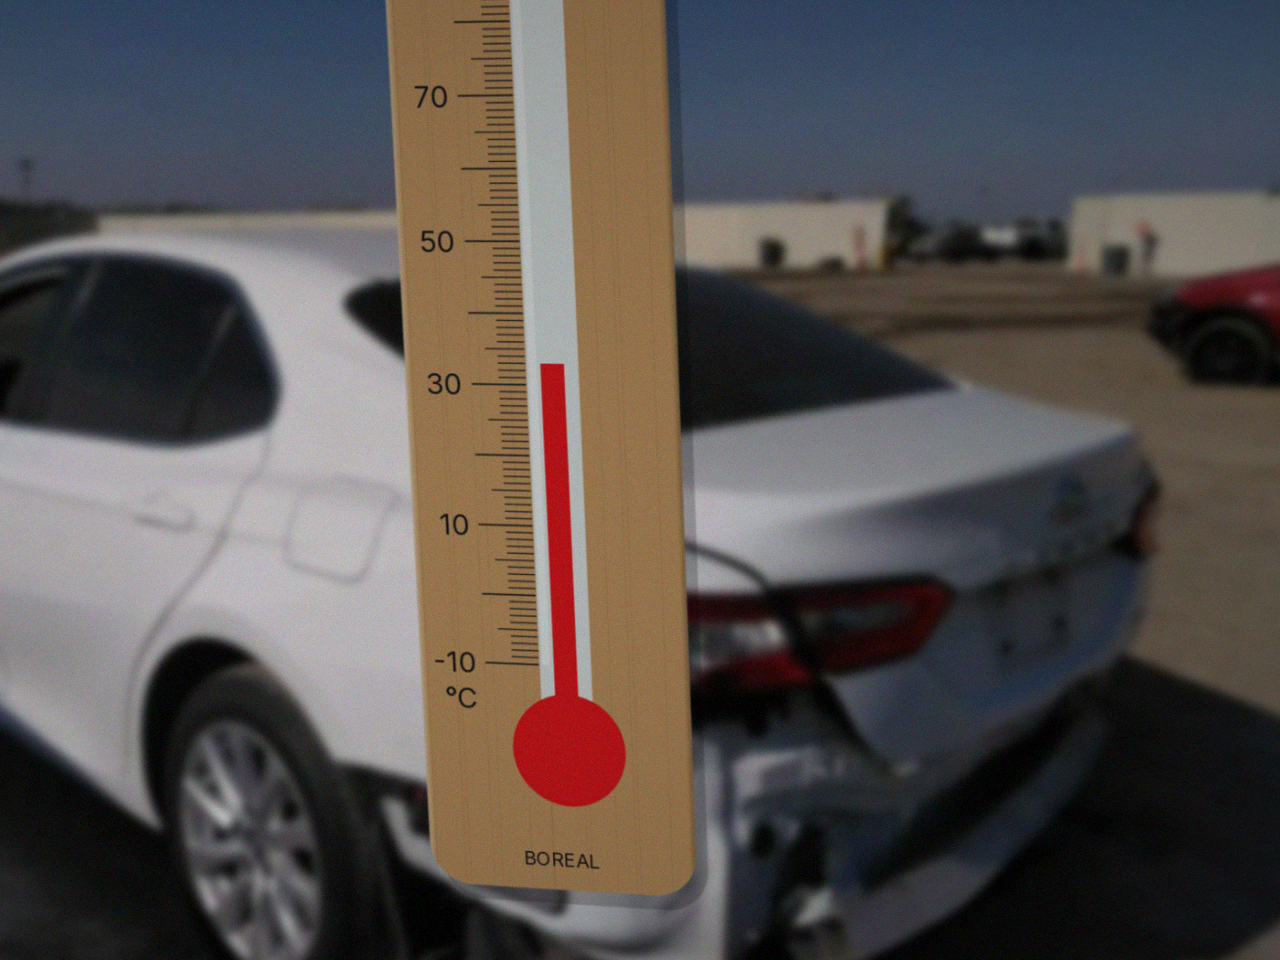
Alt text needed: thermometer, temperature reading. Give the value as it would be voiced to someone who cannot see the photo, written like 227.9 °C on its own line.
33 °C
